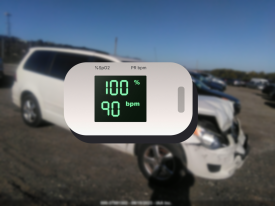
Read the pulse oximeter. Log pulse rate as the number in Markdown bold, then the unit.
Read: **90** bpm
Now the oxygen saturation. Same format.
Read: **100** %
